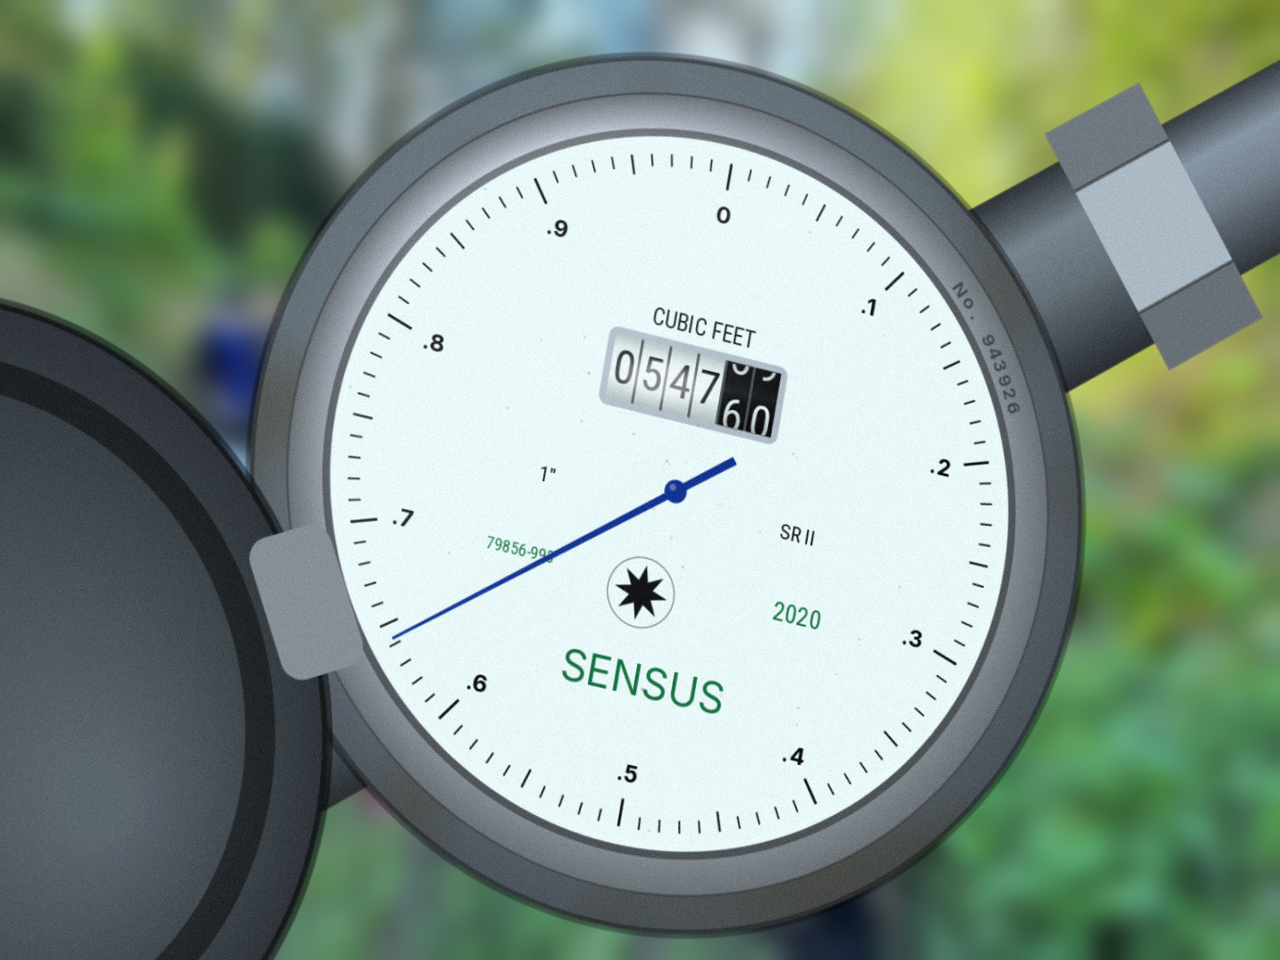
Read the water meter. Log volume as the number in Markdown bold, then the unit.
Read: **54759.64** ft³
